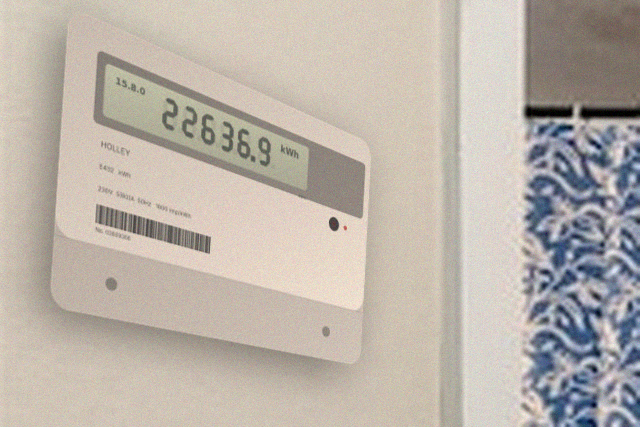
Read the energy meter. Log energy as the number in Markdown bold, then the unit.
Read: **22636.9** kWh
